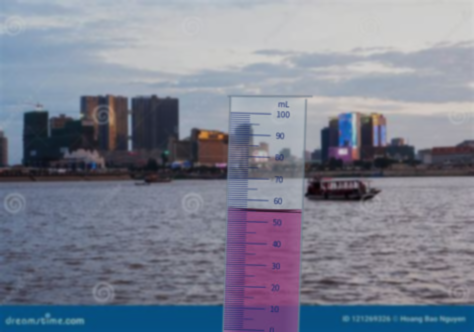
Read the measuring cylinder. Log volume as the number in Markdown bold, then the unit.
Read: **55** mL
